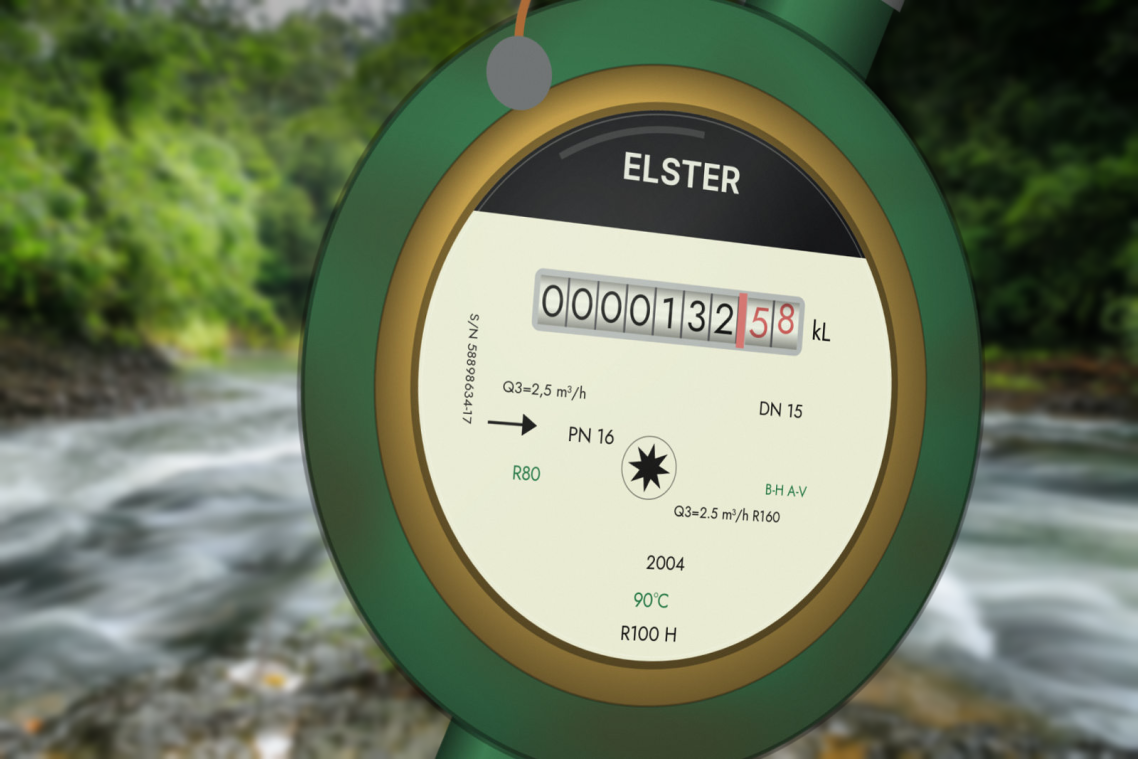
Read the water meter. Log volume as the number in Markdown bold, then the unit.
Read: **132.58** kL
